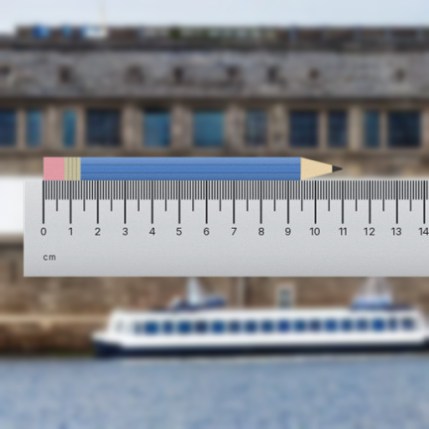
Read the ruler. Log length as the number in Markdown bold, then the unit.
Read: **11** cm
